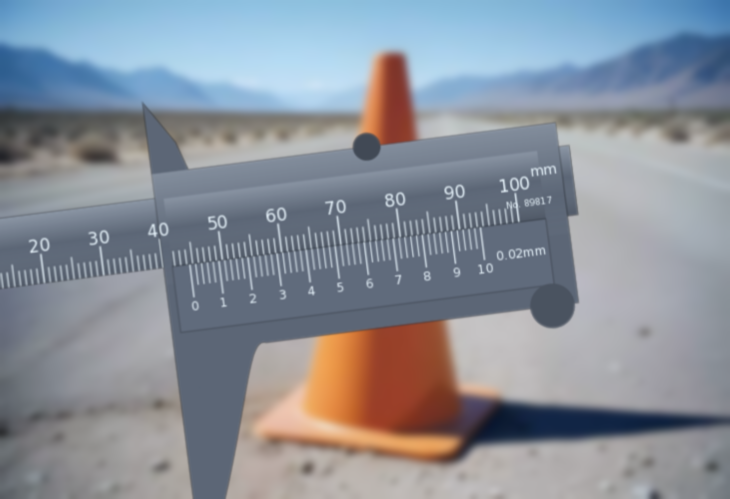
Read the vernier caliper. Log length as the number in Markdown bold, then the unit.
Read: **44.5** mm
